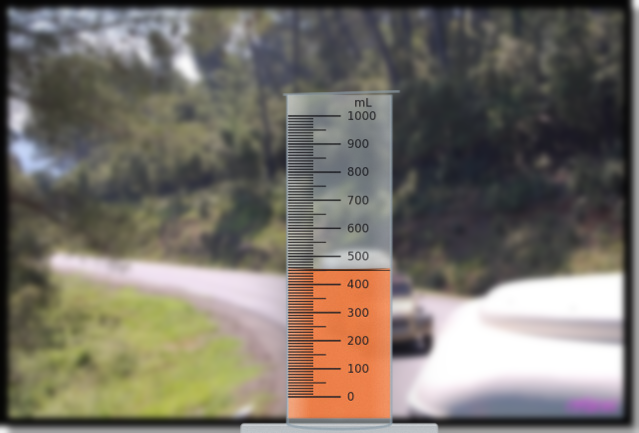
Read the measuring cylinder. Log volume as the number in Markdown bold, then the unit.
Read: **450** mL
